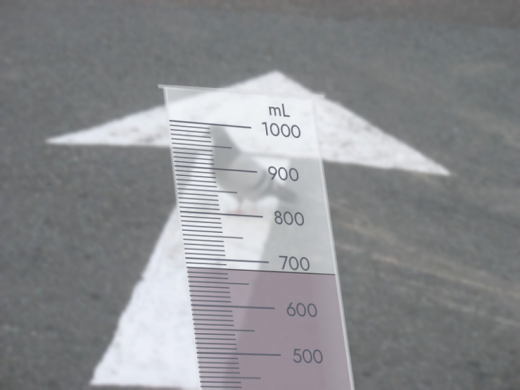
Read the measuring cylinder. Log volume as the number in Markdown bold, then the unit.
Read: **680** mL
